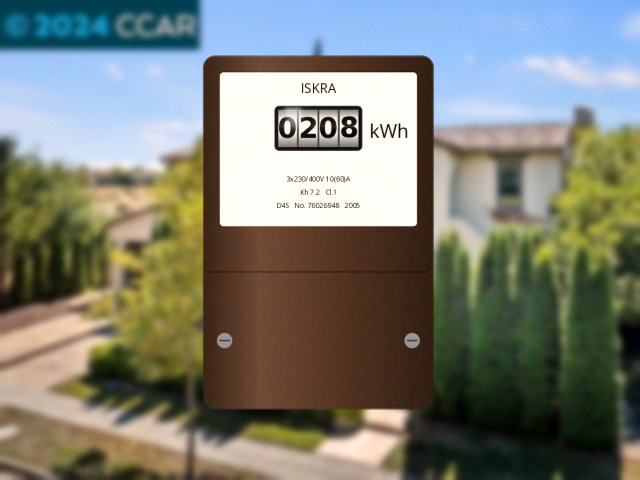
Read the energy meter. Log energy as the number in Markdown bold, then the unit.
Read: **208** kWh
